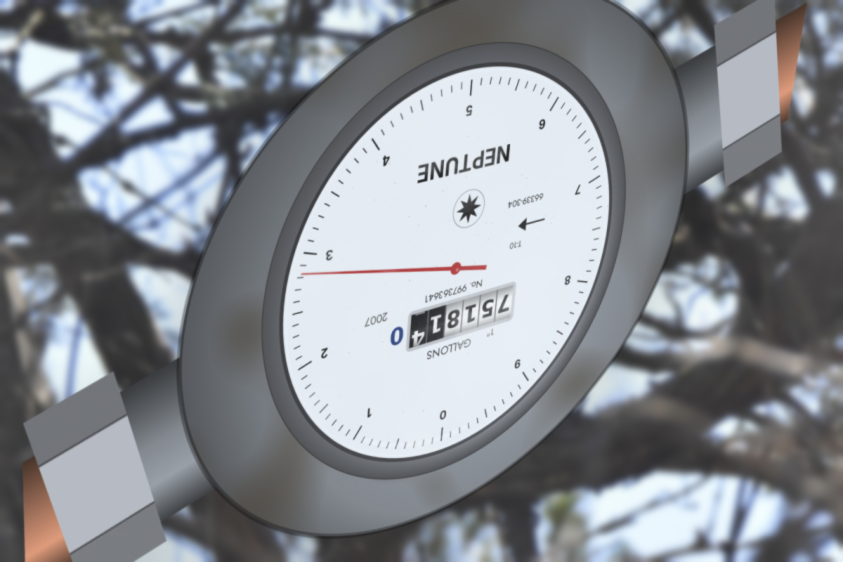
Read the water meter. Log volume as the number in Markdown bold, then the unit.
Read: **7518142.8** gal
